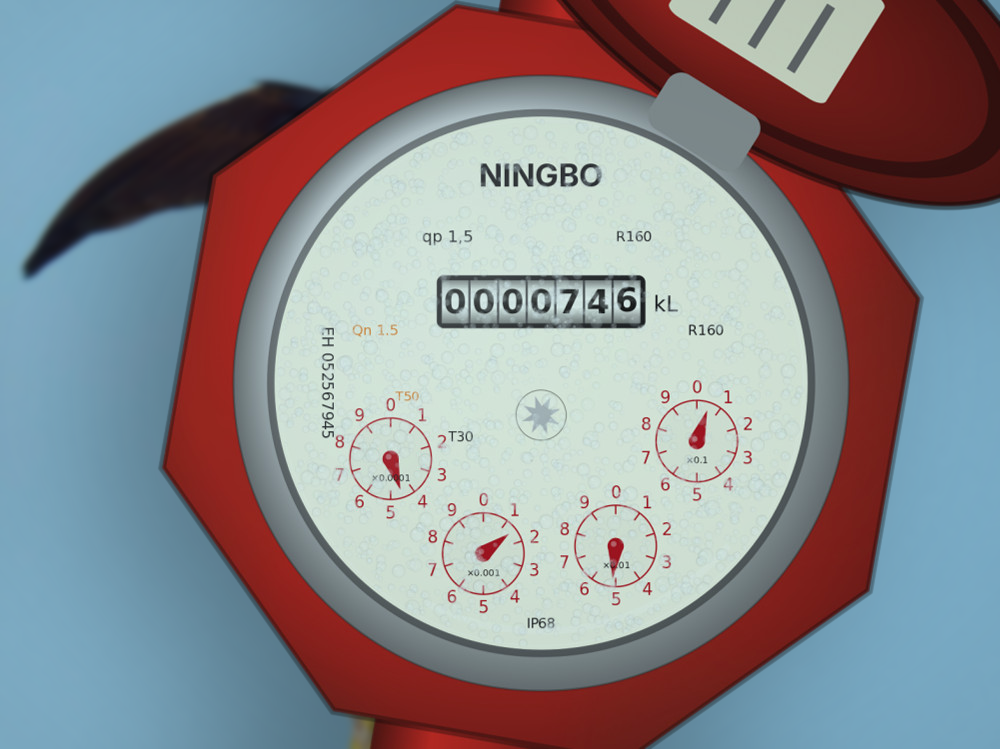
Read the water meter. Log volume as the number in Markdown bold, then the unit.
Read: **746.0514** kL
